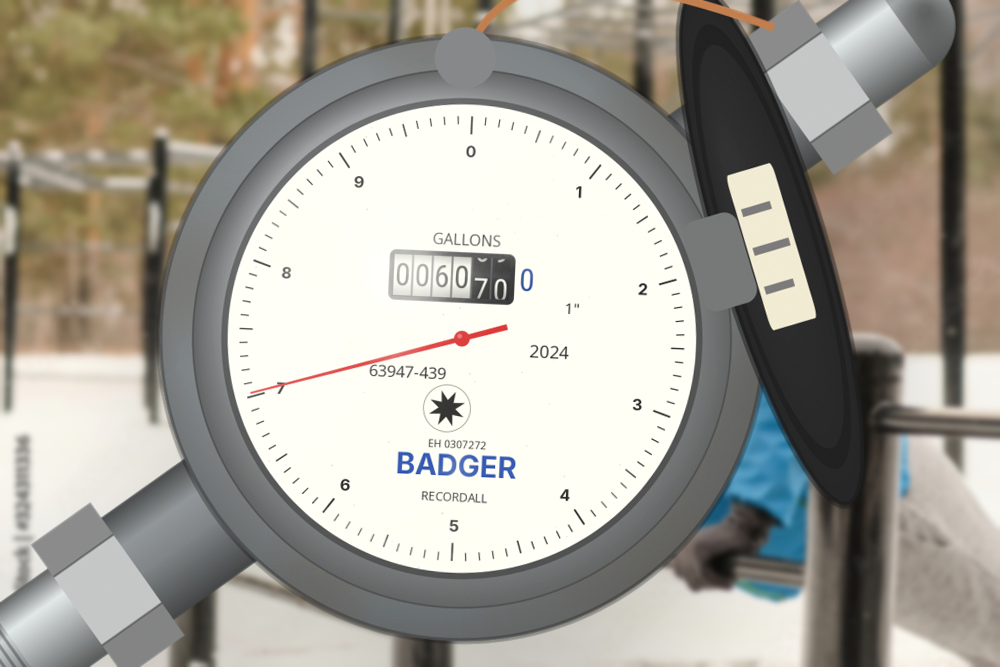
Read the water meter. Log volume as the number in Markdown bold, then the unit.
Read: **60697.0** gal
